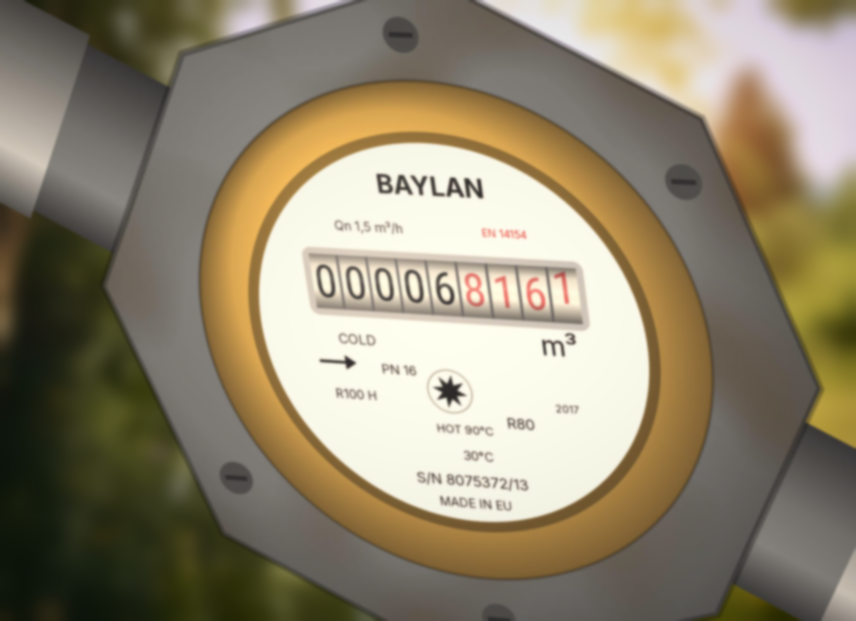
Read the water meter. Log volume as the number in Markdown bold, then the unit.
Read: **6.8161** m³
